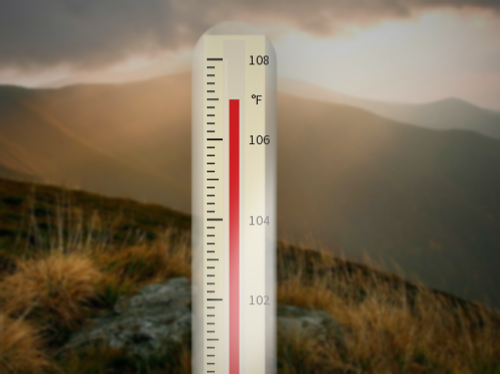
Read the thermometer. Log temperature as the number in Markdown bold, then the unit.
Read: **107** °F
